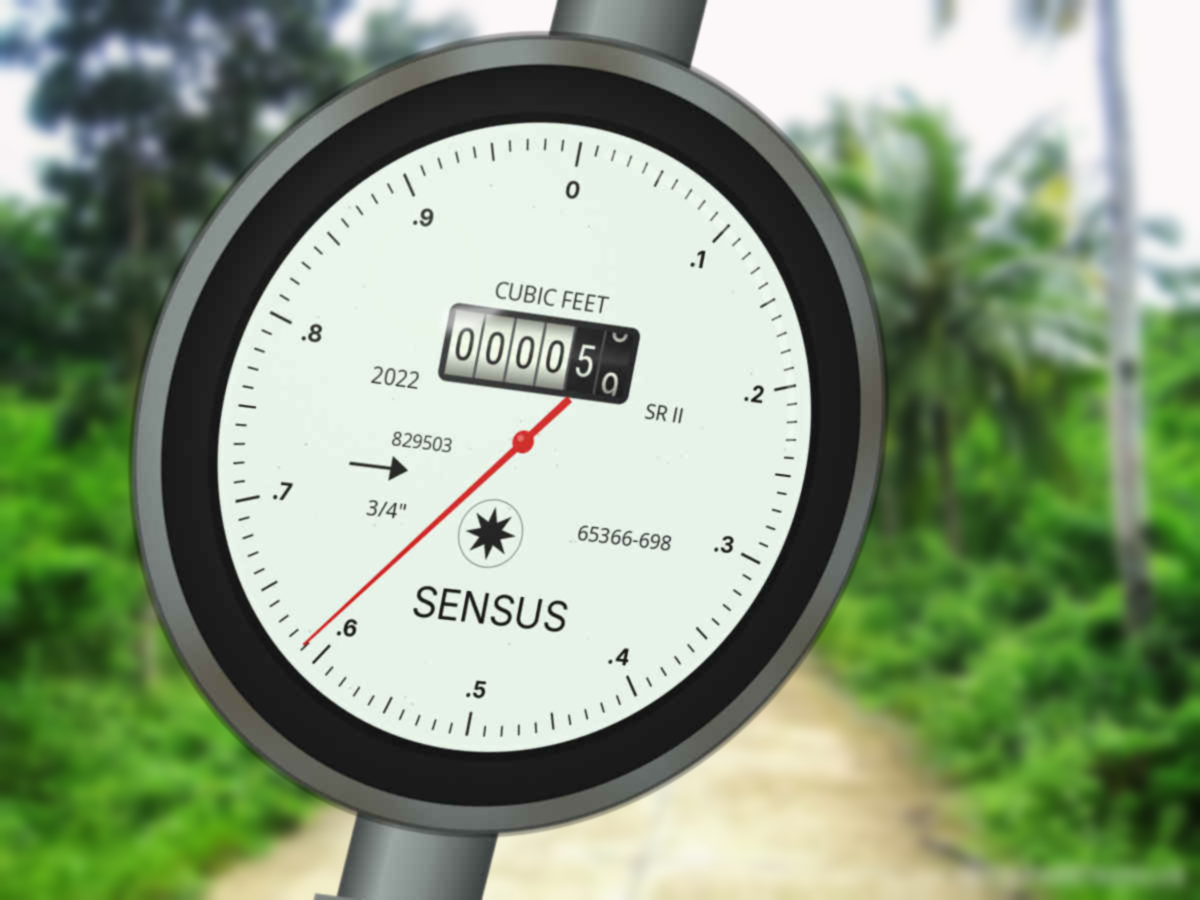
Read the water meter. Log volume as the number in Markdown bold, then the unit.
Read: **58.61** ft³
